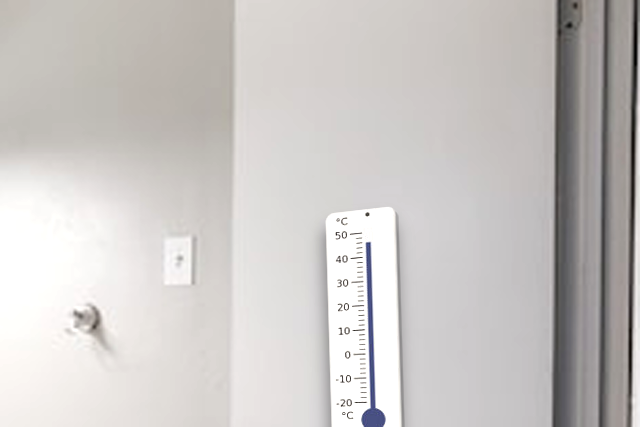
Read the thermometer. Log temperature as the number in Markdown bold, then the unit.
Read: **46** °C
